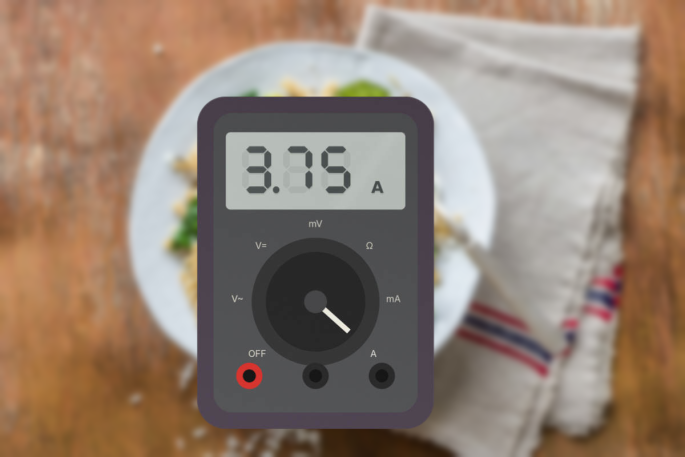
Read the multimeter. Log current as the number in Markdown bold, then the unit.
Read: **3.75** A
